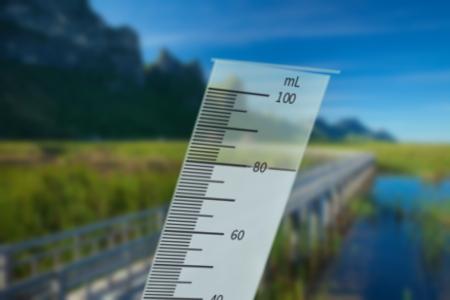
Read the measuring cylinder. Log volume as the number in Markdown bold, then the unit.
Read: **80** mL
